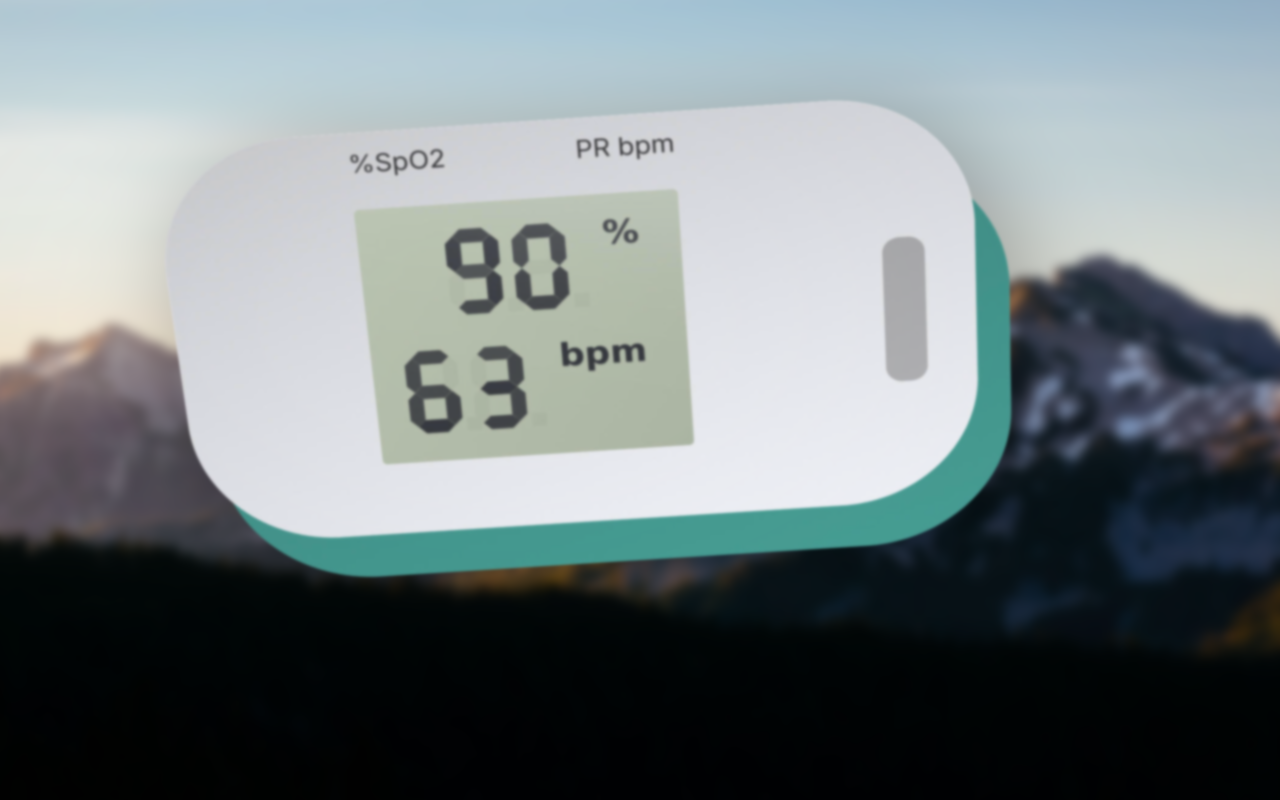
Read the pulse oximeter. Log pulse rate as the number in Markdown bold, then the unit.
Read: **63** bpm
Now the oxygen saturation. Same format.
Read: **90** %
